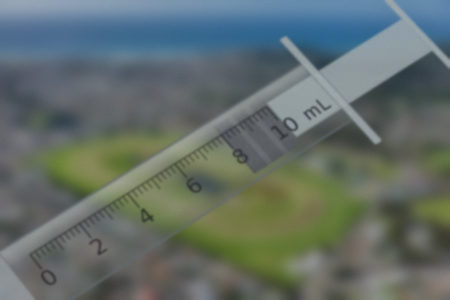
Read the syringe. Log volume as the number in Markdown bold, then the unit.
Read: **8** mL
